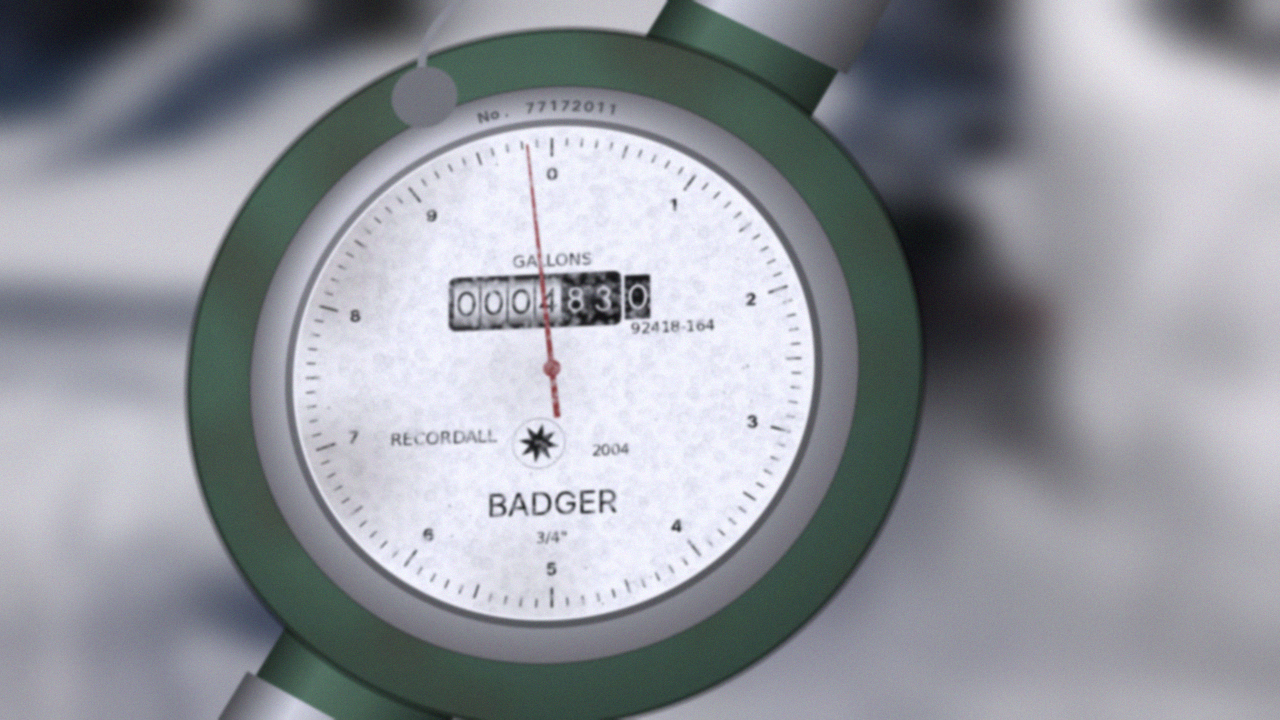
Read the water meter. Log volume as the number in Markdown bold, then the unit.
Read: **4829.8** gal
